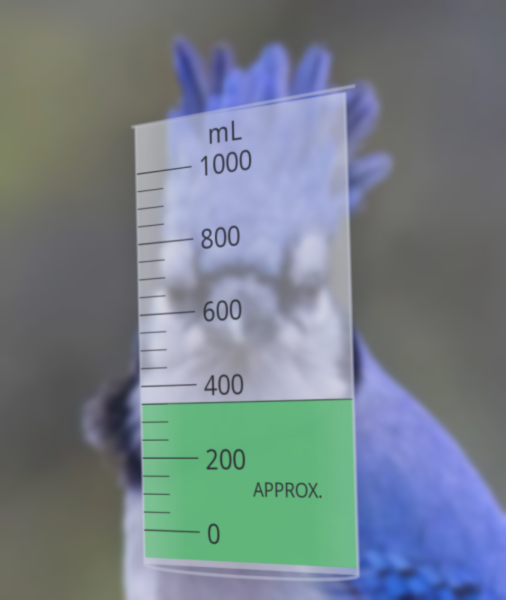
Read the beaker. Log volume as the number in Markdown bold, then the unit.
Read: **350** mL
